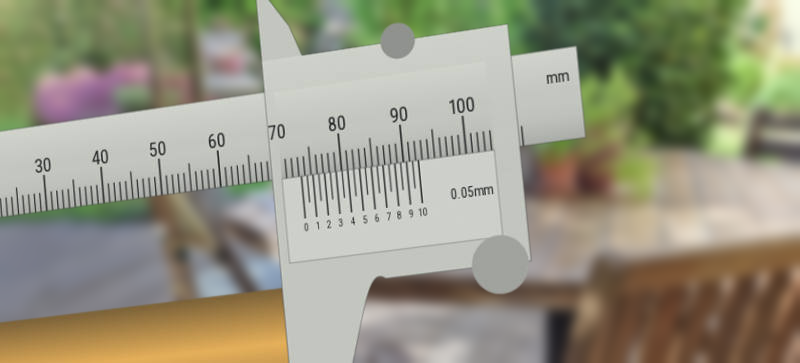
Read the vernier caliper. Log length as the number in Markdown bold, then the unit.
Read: **73.4** mm
